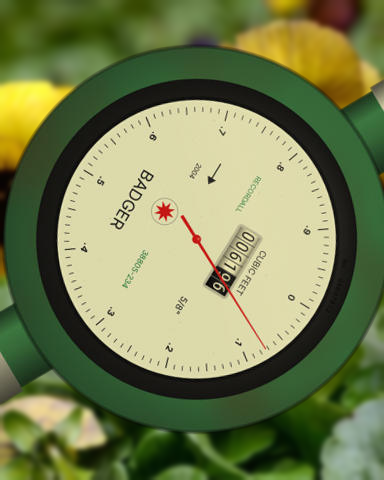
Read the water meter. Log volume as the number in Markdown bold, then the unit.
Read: **6196.07** ft³
